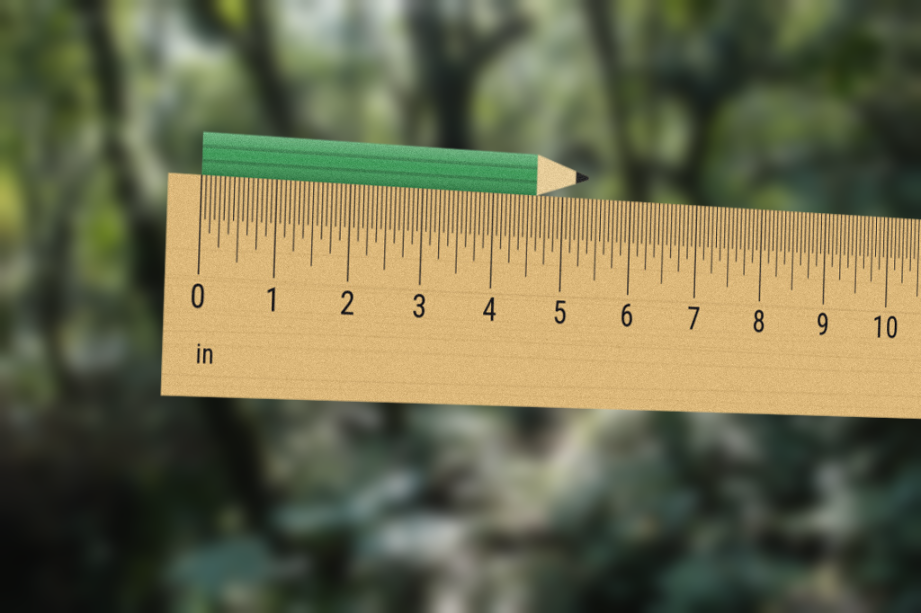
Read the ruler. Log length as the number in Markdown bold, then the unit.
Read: **5.375** in
